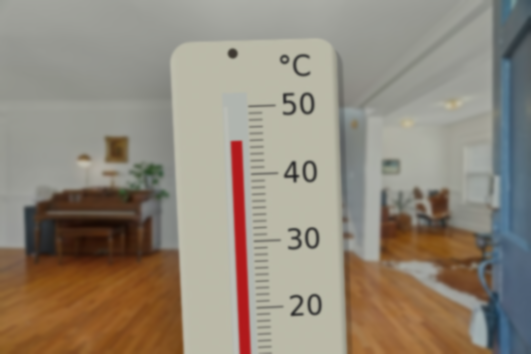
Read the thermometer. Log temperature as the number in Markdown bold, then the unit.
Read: **45** °C
